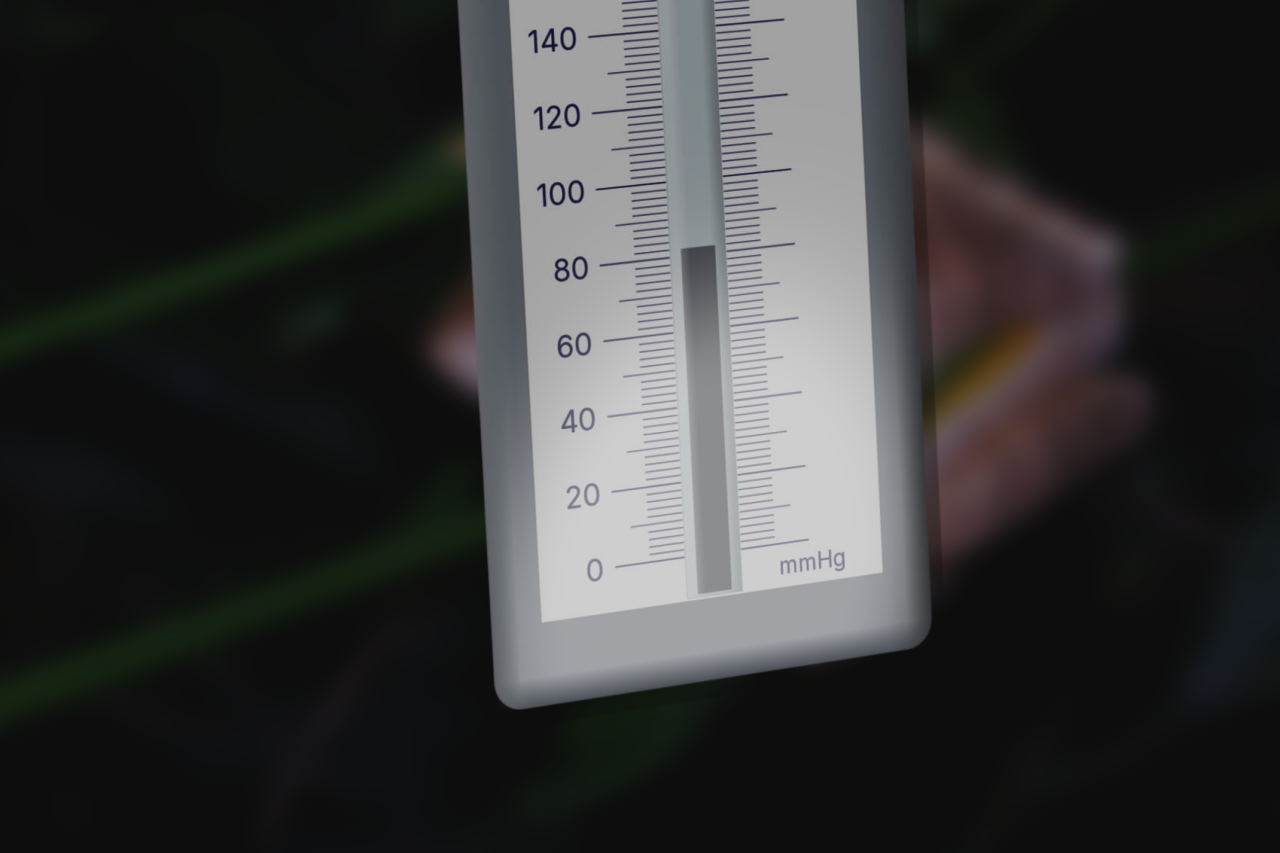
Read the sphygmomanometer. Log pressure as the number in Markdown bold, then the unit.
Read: **82** mmHg
